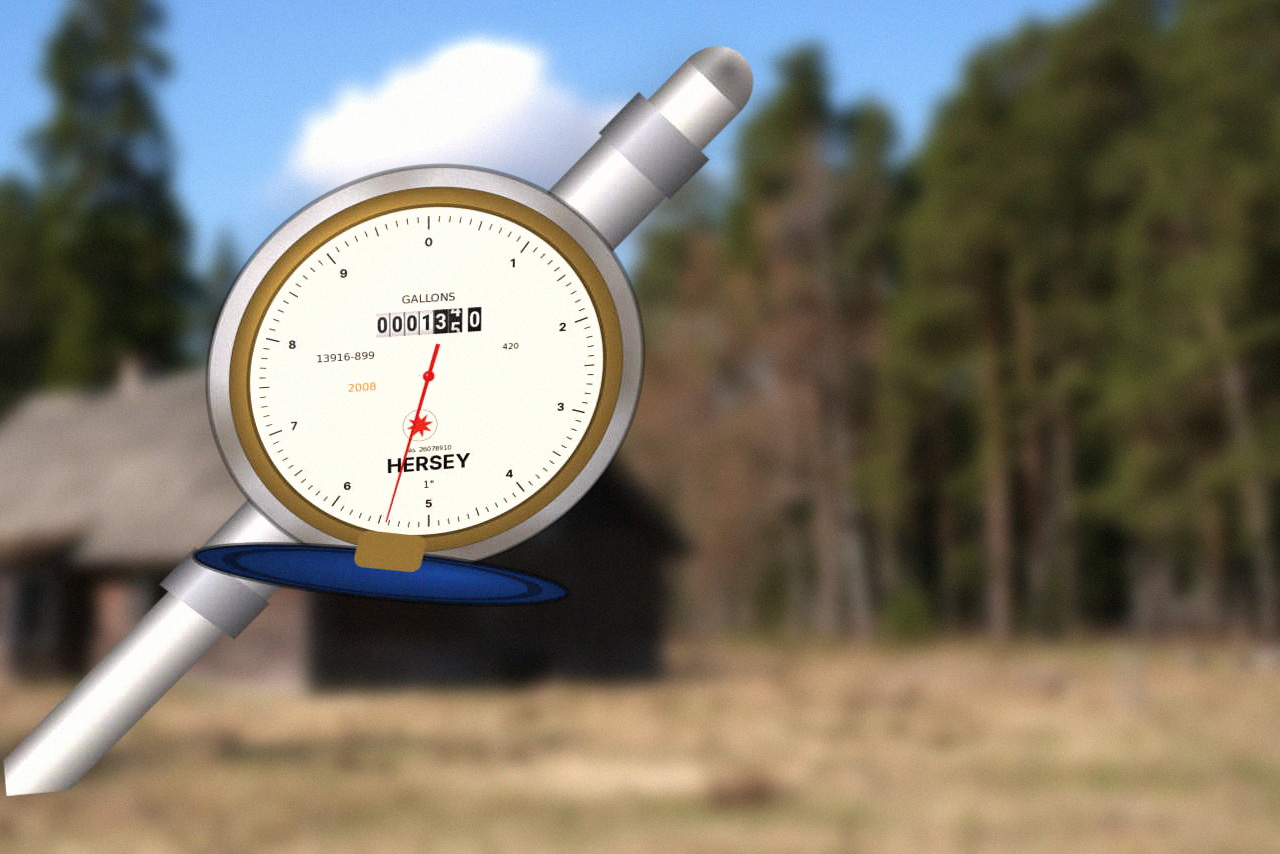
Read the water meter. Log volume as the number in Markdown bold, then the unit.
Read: **1345.4** gal
